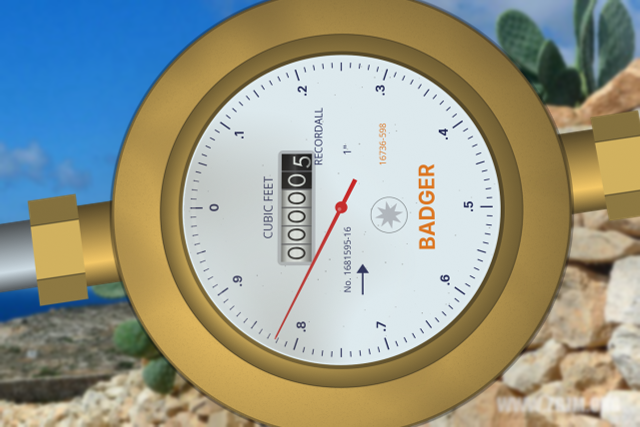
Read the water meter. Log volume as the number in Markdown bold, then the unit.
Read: **4.82** ft³
